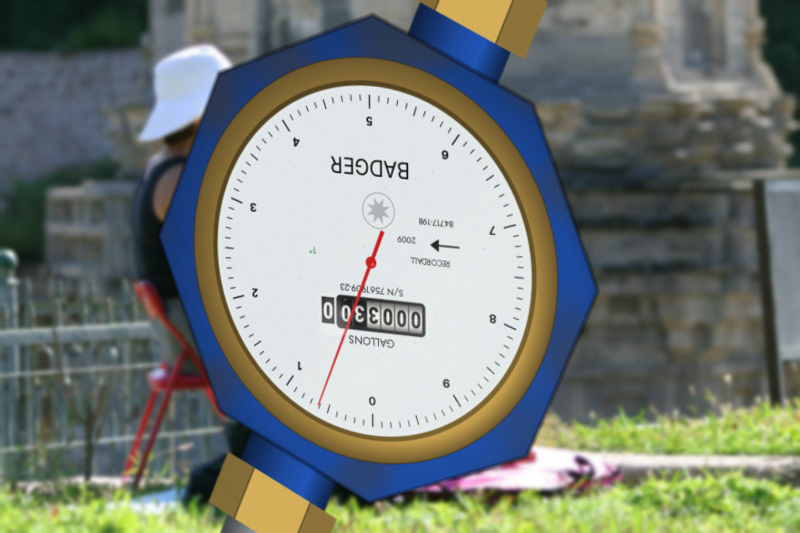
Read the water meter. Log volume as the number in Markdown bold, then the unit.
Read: **3300.6** gal
